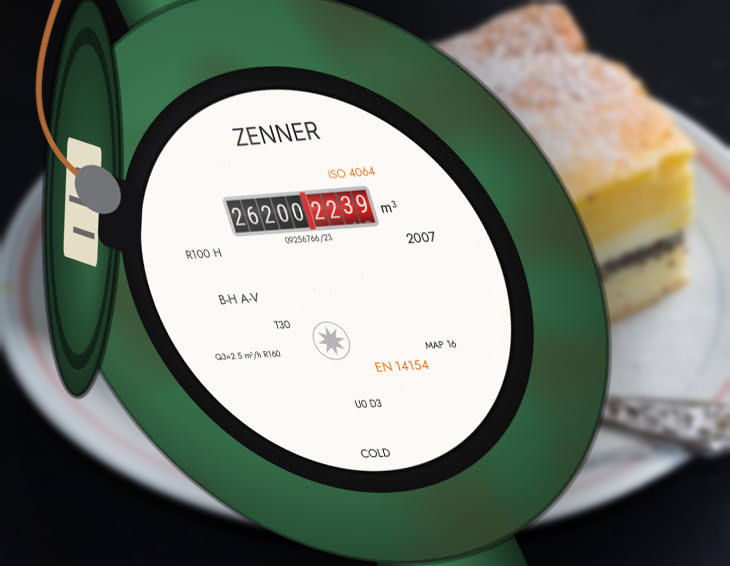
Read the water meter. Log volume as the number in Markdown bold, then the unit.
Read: **26200.2239** m³
